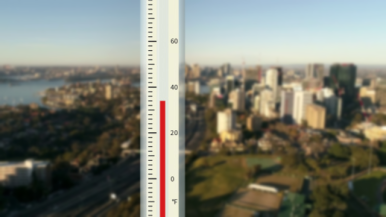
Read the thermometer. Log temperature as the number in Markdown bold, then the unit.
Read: **34** °F
